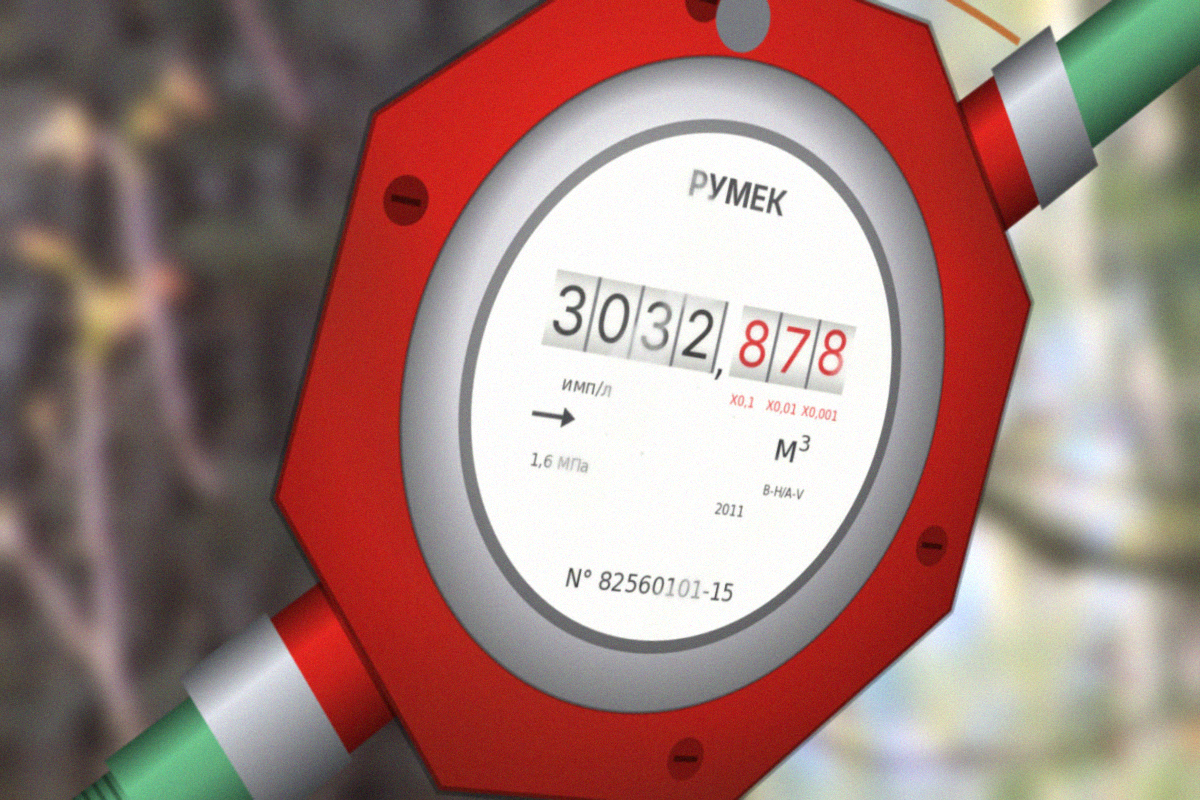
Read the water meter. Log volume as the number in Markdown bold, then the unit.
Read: **3032.878** m³
